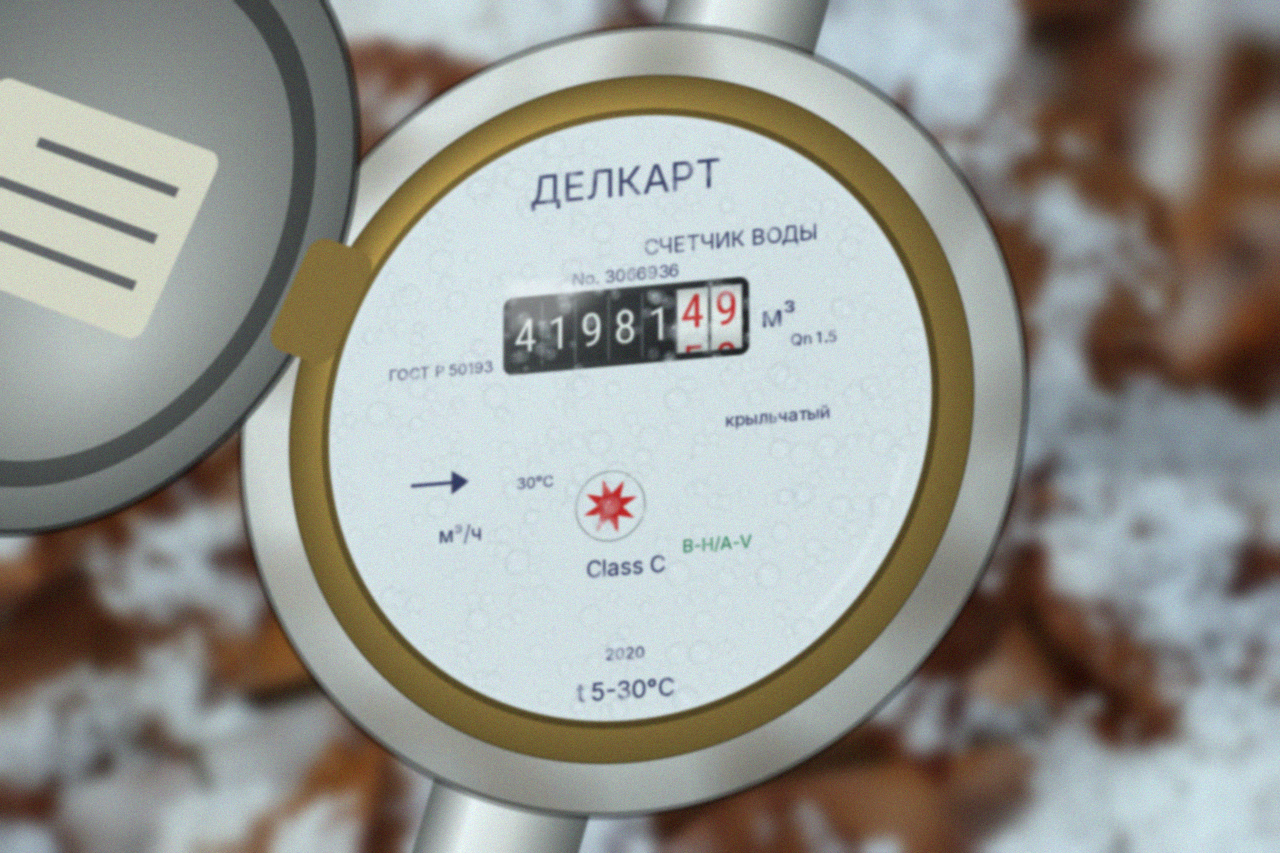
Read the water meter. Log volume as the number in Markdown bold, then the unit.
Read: **41981.49** m³
